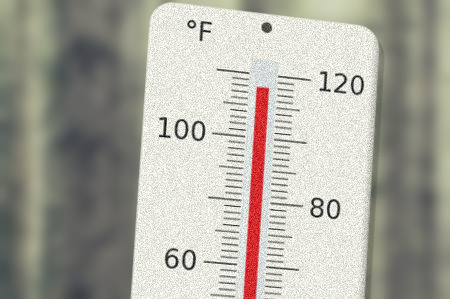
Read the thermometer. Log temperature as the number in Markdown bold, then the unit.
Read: **116** °F
